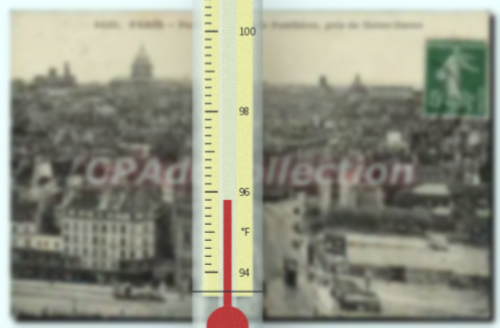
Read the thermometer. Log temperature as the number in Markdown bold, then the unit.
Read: **95.8** °F
